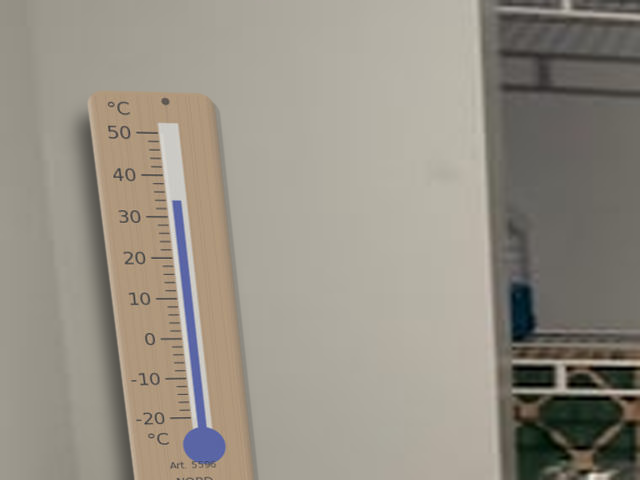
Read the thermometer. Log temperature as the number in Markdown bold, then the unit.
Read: **34** °C
